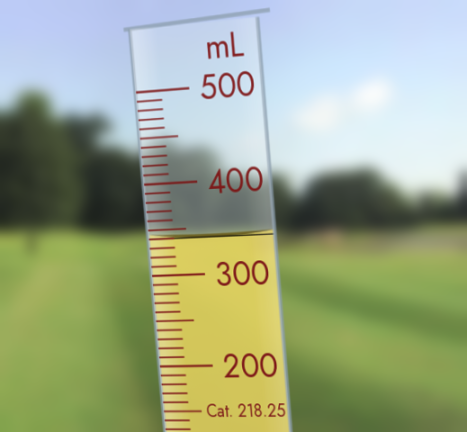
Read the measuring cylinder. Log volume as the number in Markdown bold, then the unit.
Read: **340** mL
